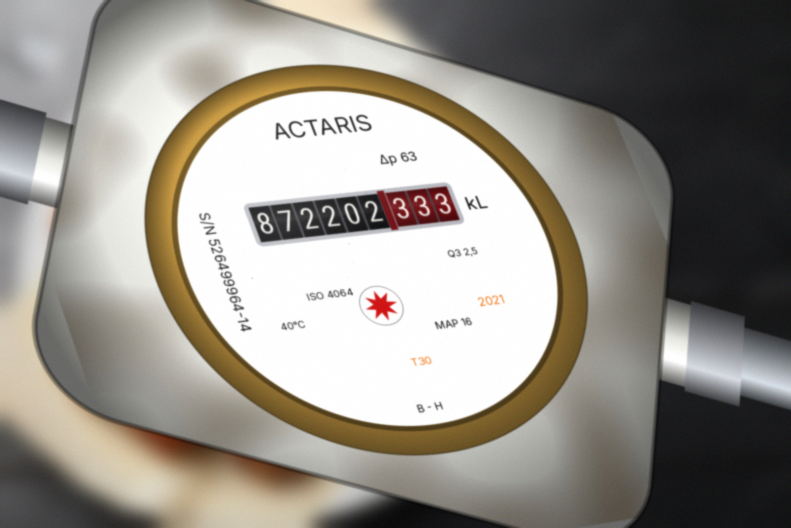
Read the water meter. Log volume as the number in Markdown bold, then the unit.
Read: **872202.333** kL
